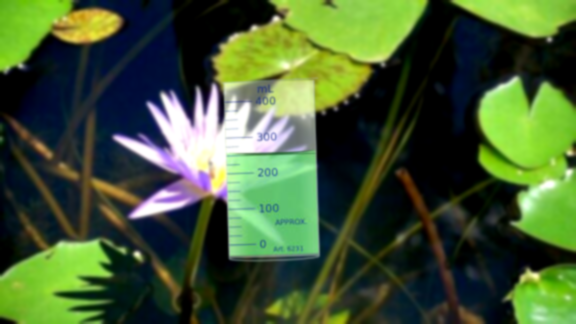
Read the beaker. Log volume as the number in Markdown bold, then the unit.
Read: **250** mL
